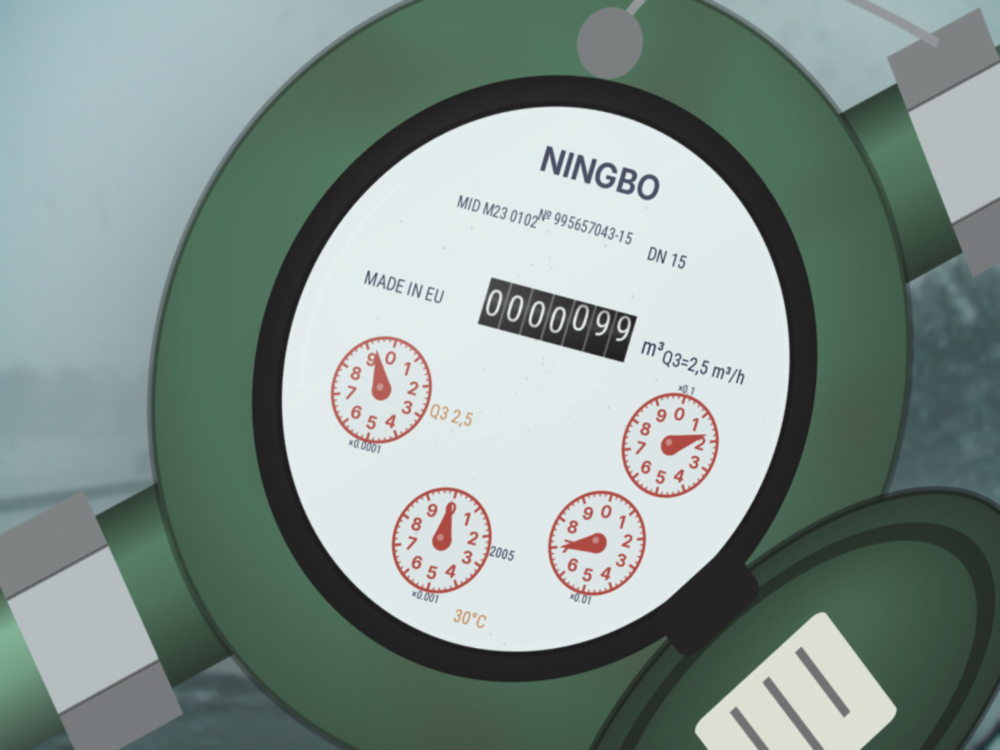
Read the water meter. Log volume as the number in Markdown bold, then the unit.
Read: **99.1699** m³
